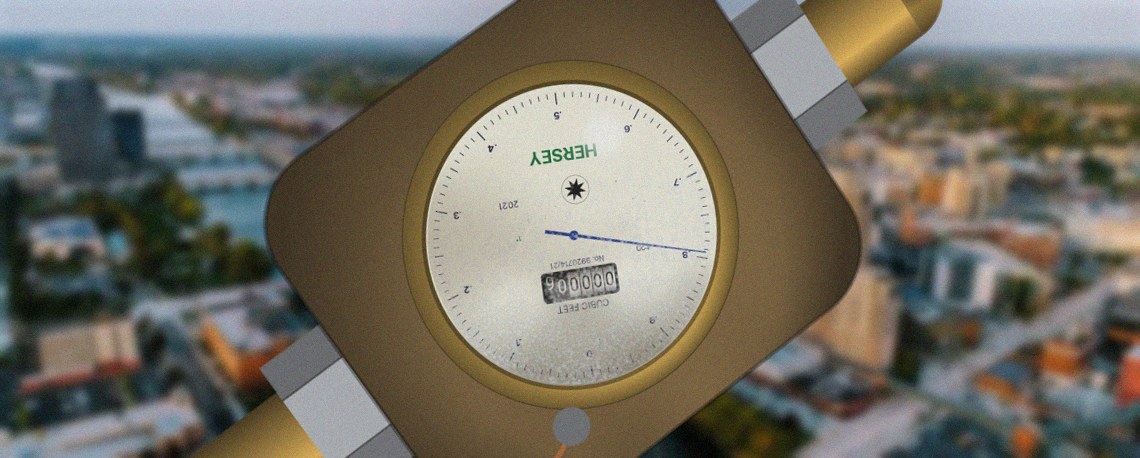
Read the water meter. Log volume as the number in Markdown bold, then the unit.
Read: **5.79** ft³
